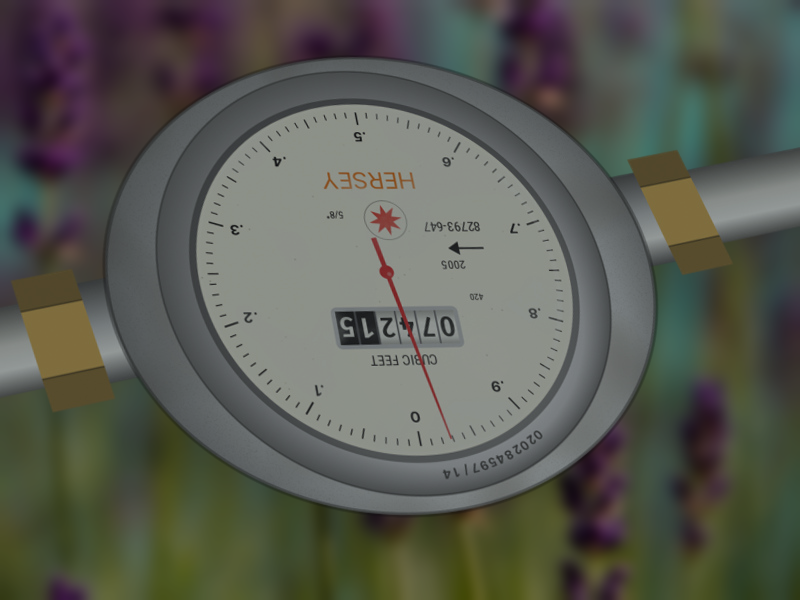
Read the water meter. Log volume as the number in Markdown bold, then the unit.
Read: **74214.97** ft³
